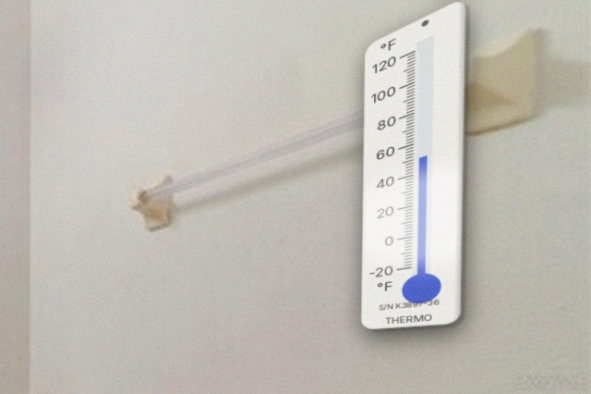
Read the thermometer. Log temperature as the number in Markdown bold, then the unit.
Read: **50** °F
